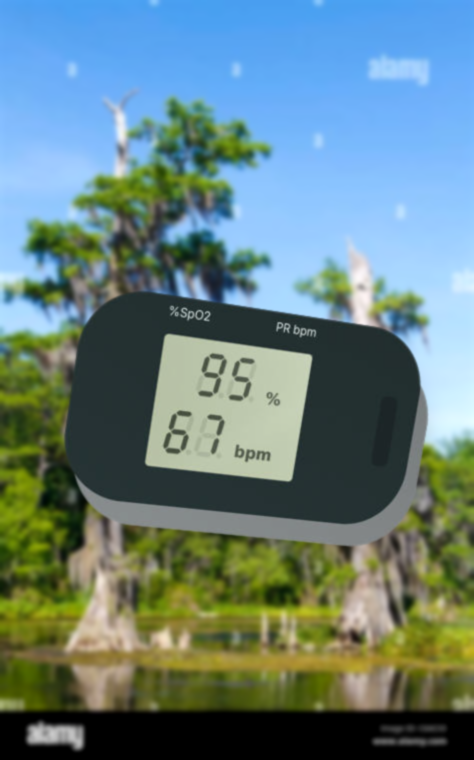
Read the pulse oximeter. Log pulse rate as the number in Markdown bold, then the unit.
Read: **67** bpm
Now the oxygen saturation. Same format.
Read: **95** %
